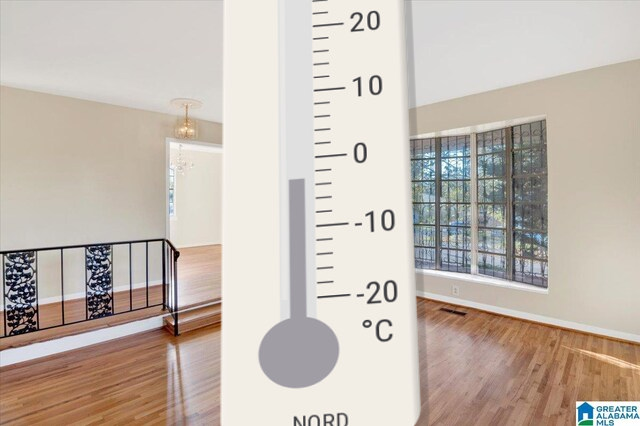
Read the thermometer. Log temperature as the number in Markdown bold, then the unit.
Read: **-3** °C
